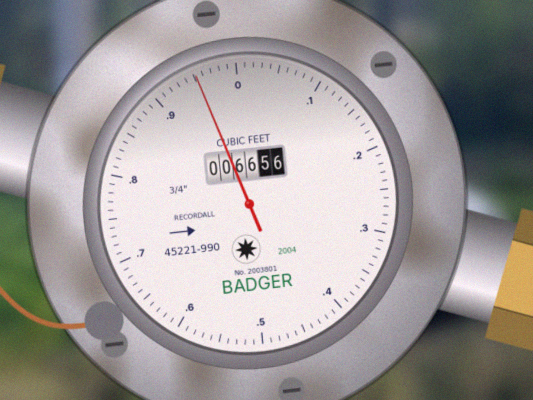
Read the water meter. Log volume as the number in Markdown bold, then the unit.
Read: **6655.95** ft³
